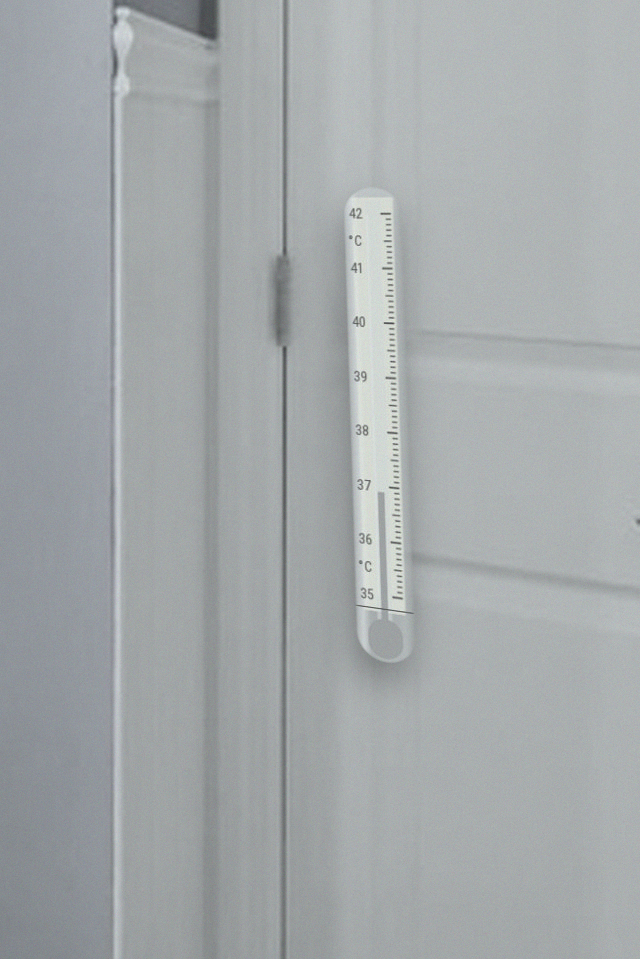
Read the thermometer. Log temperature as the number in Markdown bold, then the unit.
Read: **36.9** °C
